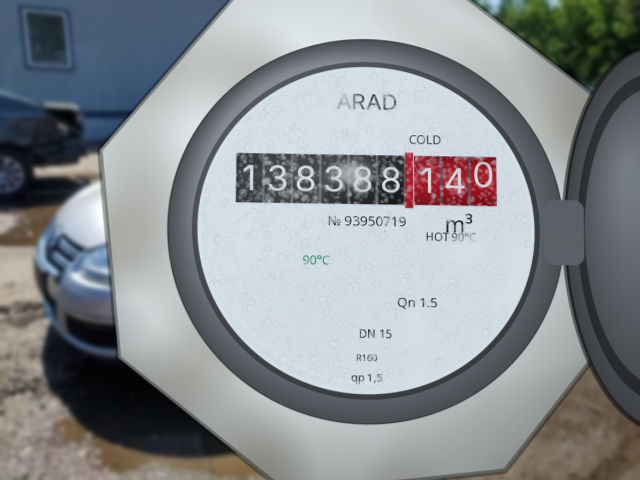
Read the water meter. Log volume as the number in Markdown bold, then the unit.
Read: **138388.140** m³
